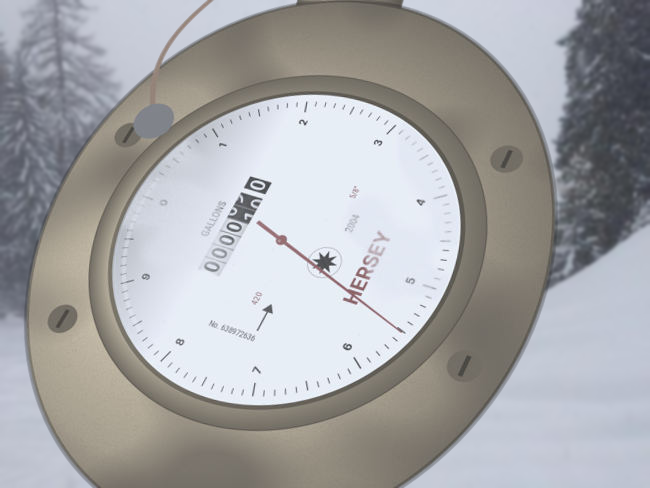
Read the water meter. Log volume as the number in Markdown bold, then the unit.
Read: **95.5** gal
